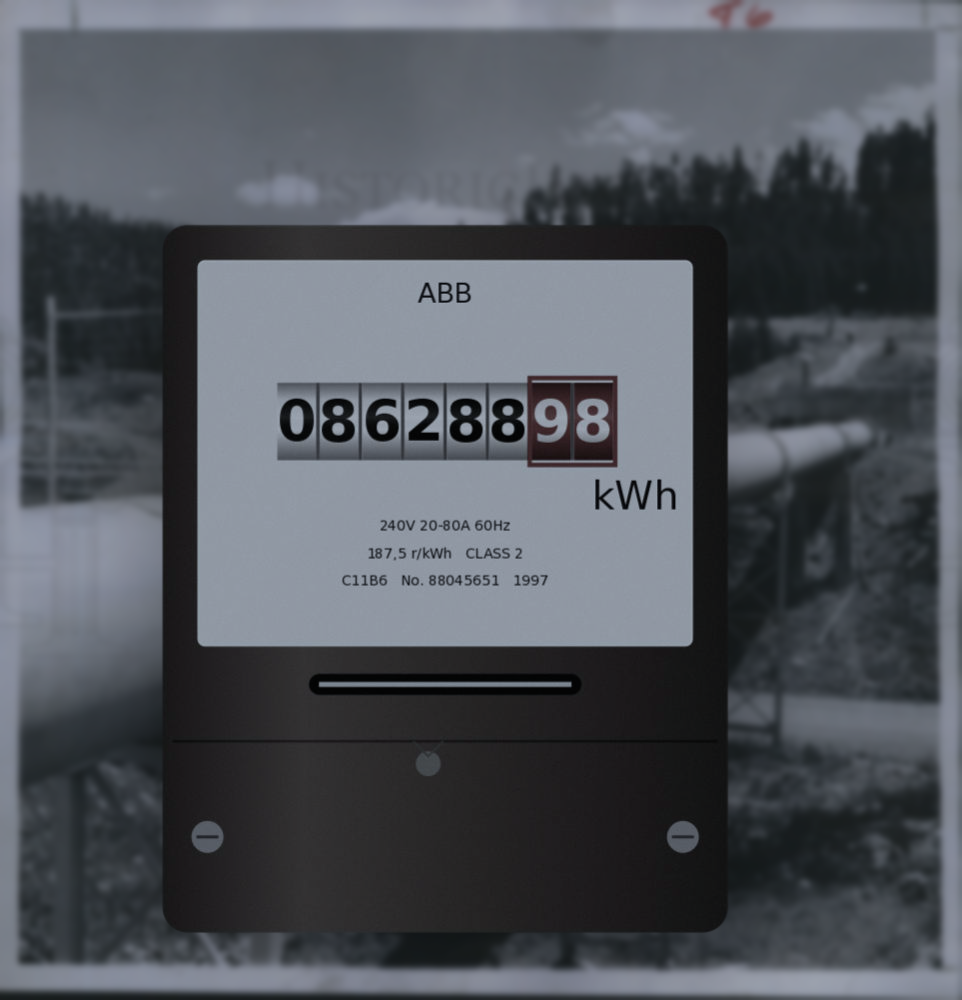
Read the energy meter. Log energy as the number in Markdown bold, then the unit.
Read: **86288.98** kWh
